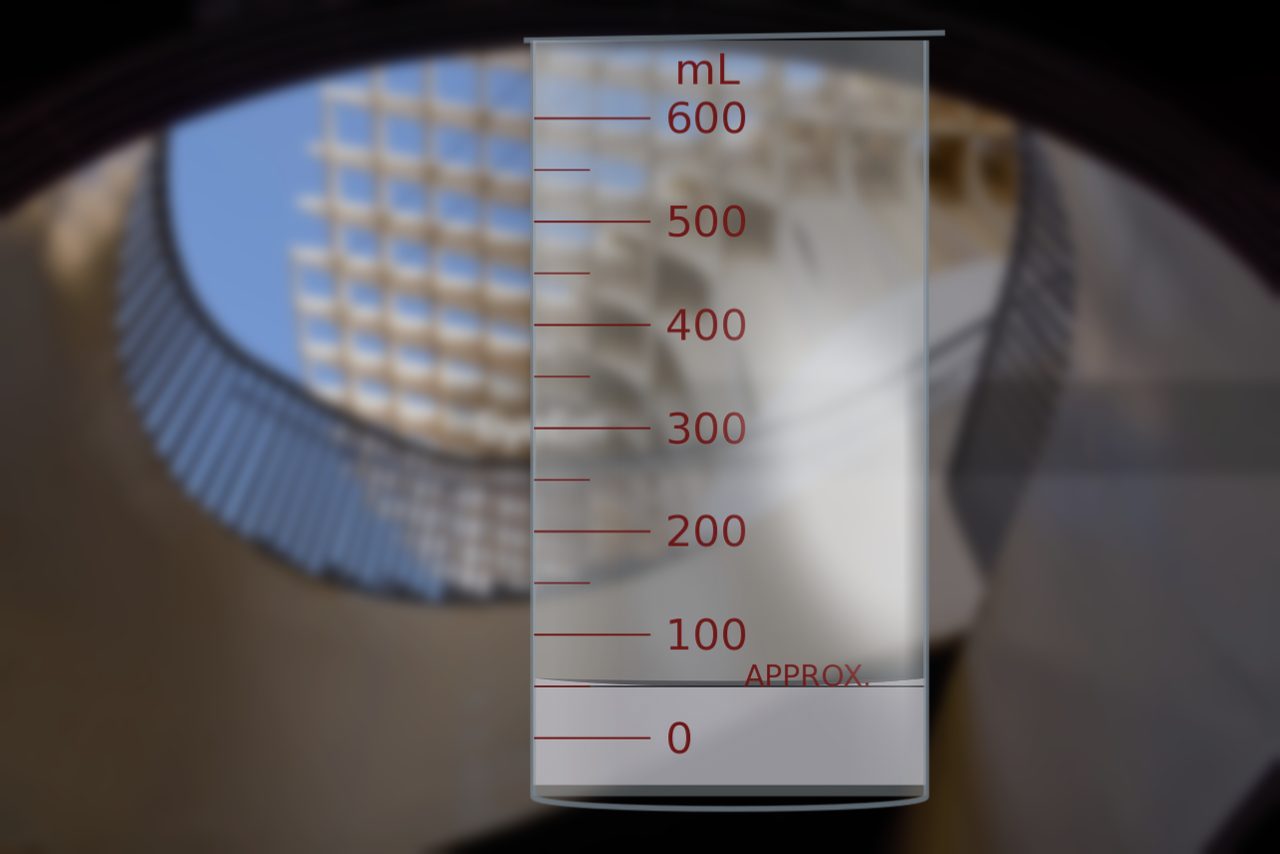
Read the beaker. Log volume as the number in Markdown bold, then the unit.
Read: **50** mL
